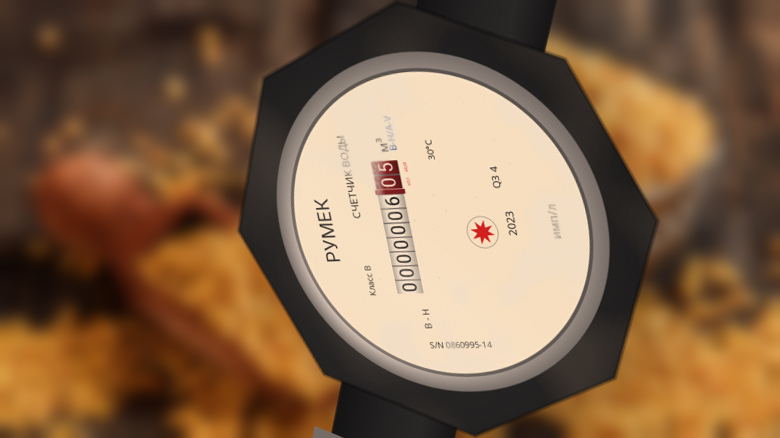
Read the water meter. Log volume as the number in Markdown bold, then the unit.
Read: **6.05** m³
